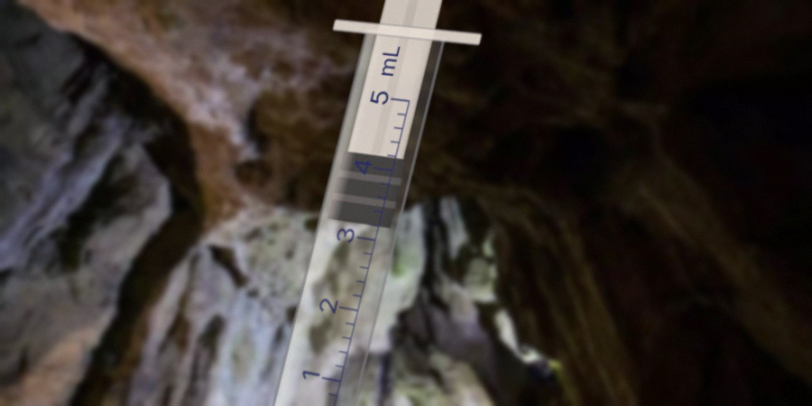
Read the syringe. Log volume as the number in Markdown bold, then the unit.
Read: **3.2** mL
